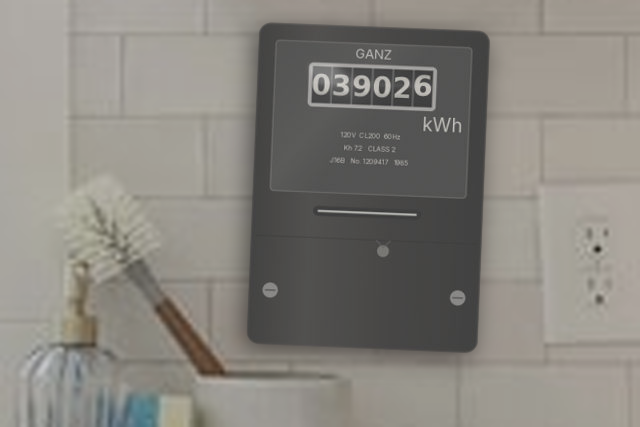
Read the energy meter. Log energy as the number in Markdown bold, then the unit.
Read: **39026** kWh
